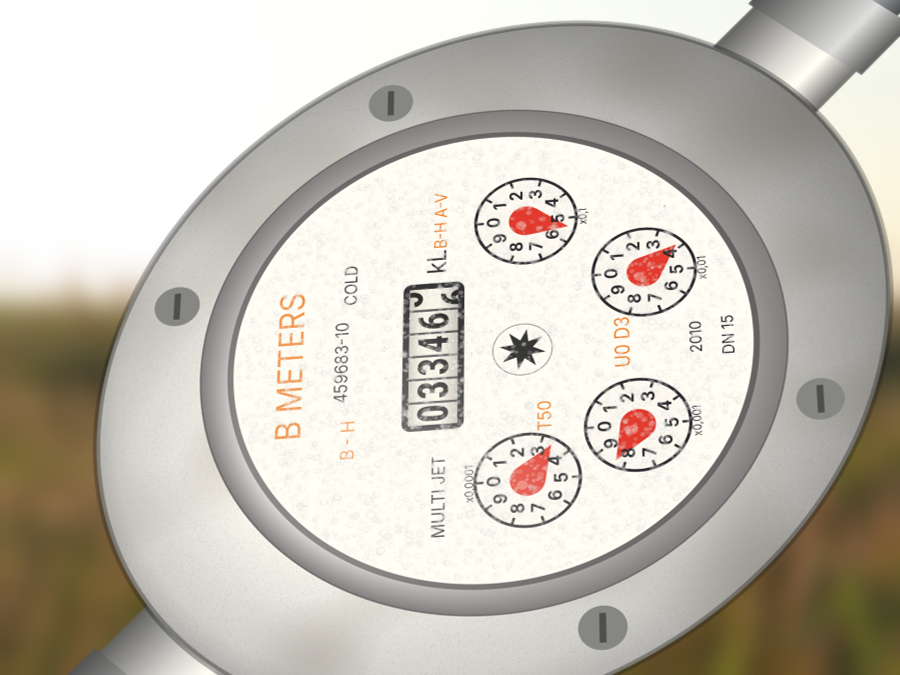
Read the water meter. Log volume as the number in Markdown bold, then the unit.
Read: **33465.5383** kL
